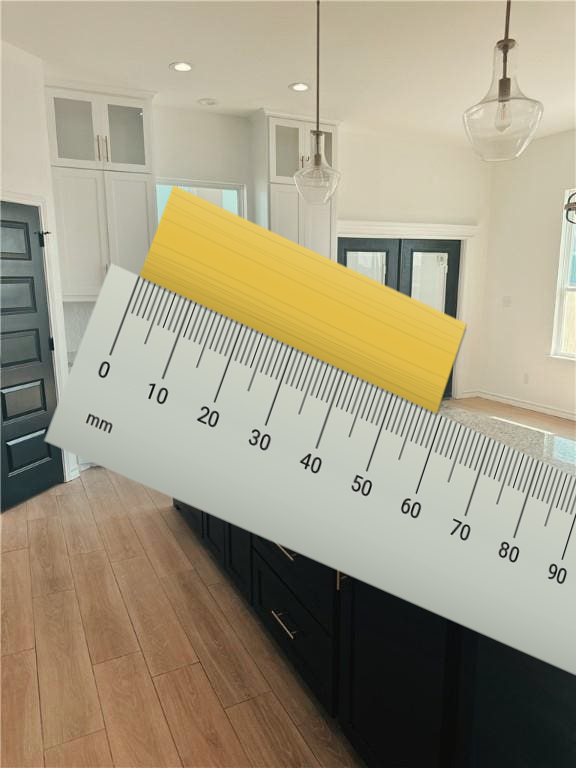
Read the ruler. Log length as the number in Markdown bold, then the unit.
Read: **59** mm
